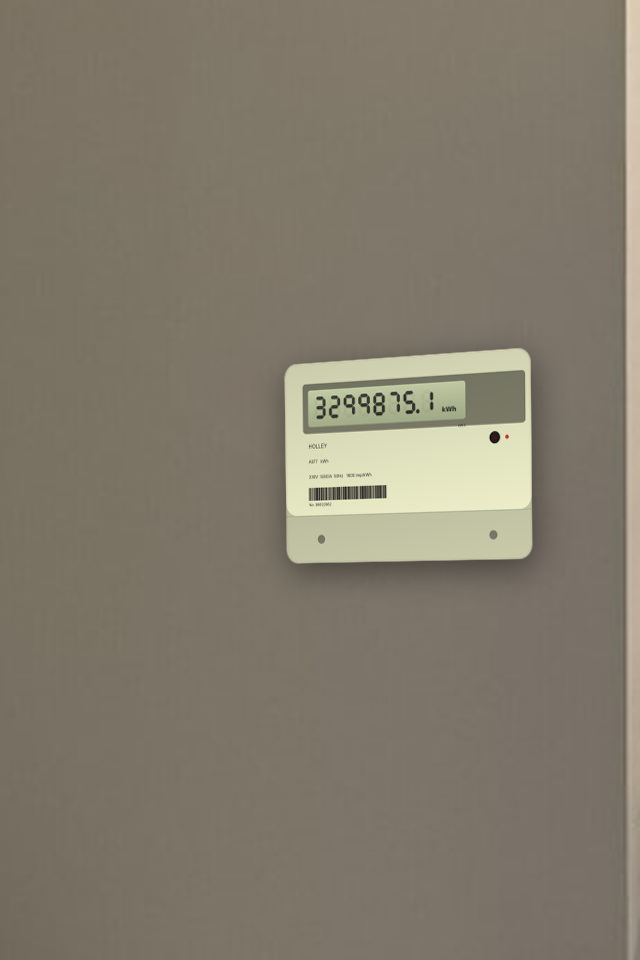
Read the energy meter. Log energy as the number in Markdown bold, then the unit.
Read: **3299875.1** kWh
